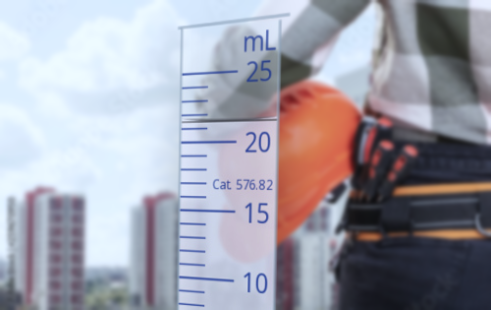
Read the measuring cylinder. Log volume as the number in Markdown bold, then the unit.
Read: **21.5** mL
